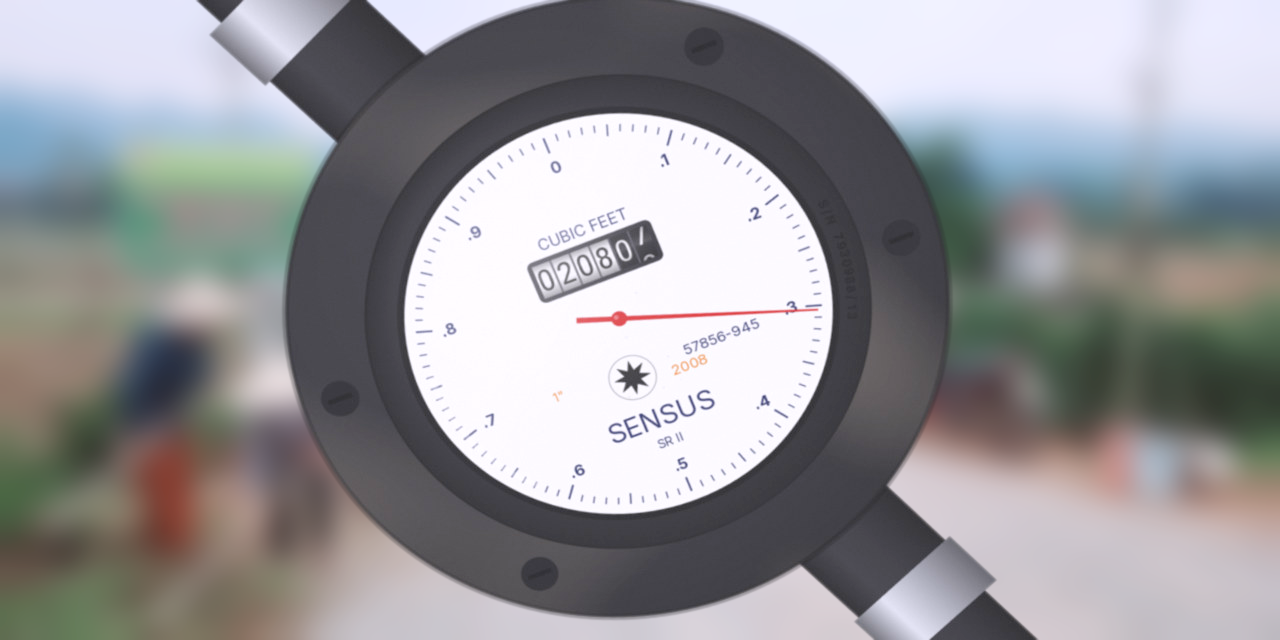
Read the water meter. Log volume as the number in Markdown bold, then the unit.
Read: **20807.30** ft³
